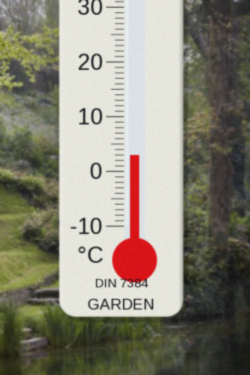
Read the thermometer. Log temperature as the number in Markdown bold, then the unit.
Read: **3** °C
